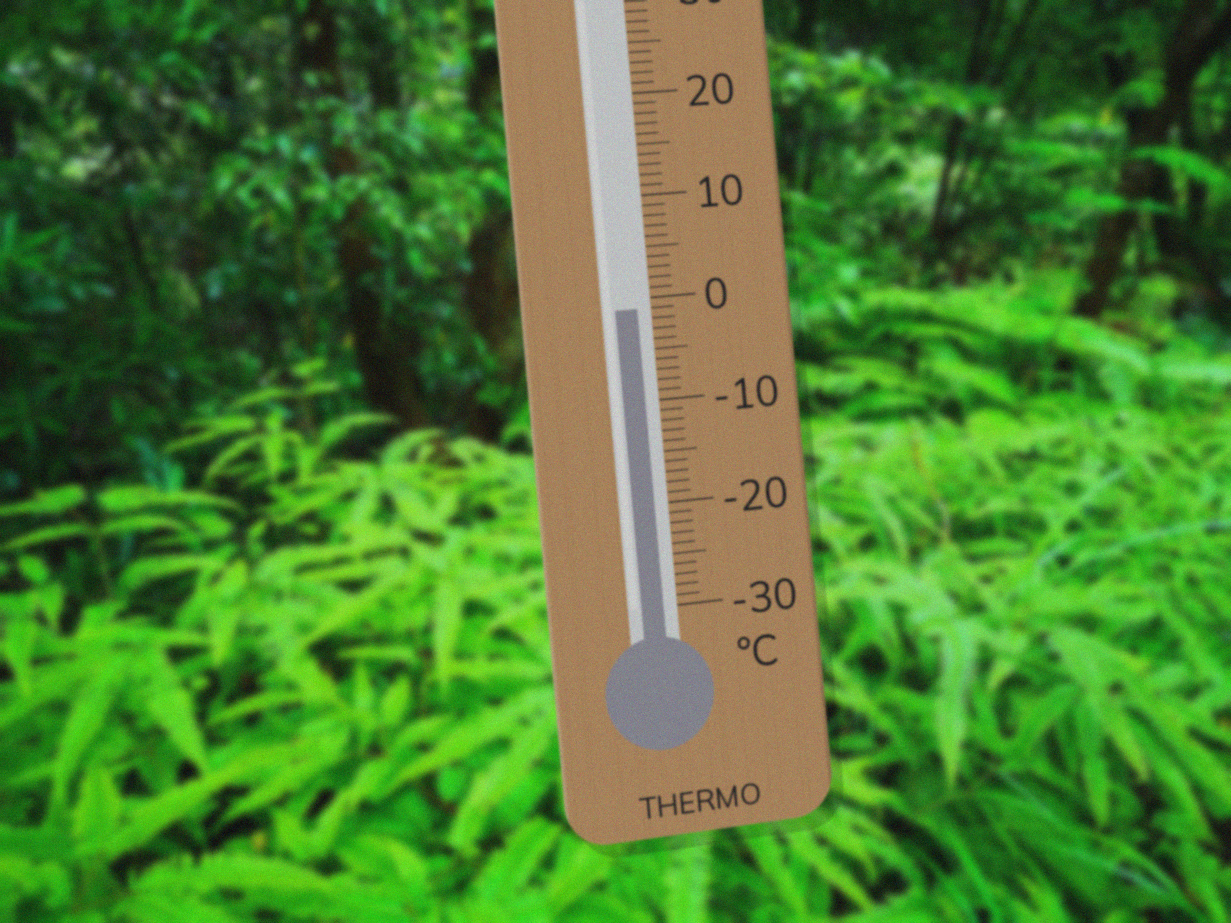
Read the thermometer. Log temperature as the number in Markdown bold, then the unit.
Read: **-1** °C
